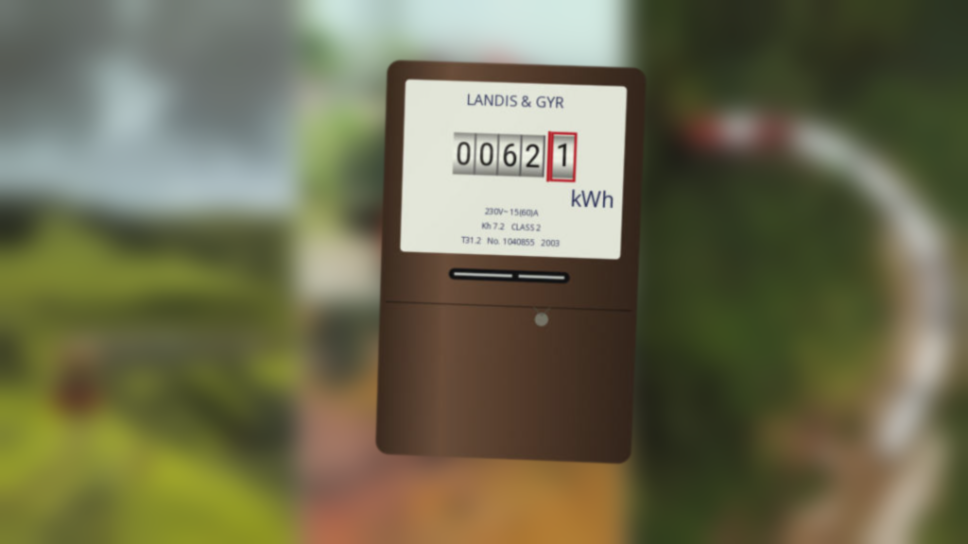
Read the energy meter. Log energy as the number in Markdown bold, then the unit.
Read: **62.1** kWh
